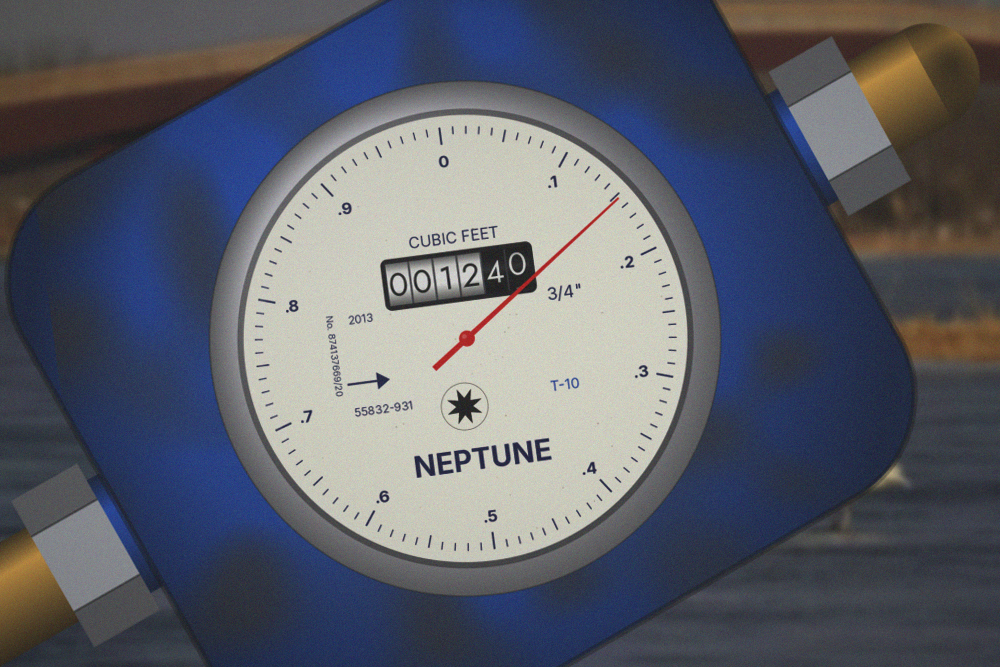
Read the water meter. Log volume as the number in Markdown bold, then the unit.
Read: **1240.15** ft³
